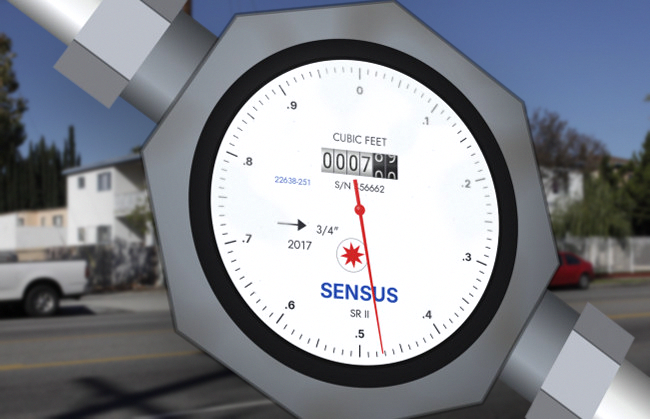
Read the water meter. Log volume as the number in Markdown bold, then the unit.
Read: **789.47** ft³
